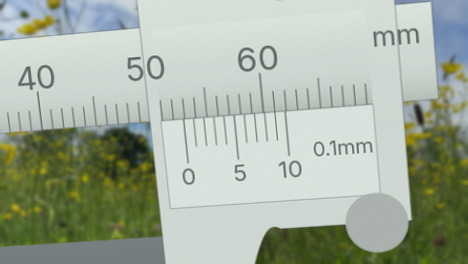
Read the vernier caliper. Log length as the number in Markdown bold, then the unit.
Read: **52.9** mm
